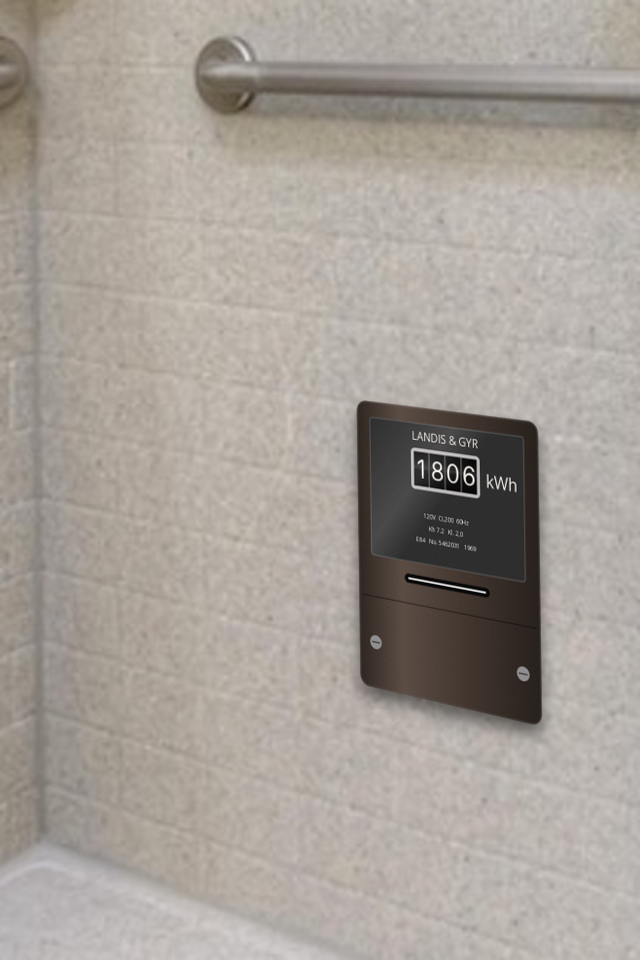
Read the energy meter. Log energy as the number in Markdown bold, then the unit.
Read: **1806** kWh
